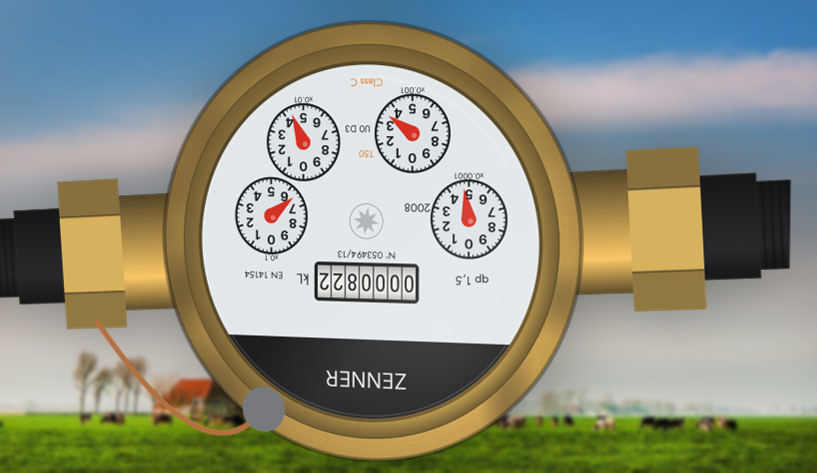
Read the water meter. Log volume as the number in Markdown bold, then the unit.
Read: **822.6434** kL
